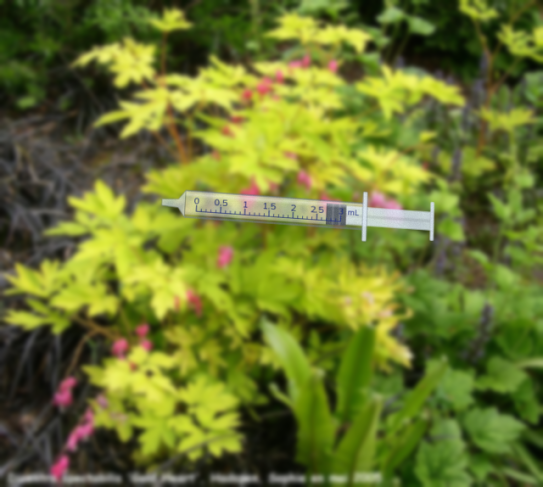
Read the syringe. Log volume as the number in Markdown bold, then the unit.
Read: **2.7** mL
